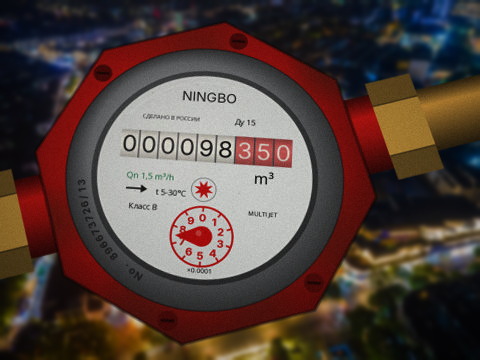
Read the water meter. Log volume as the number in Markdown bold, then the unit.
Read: **98.3507** m³
